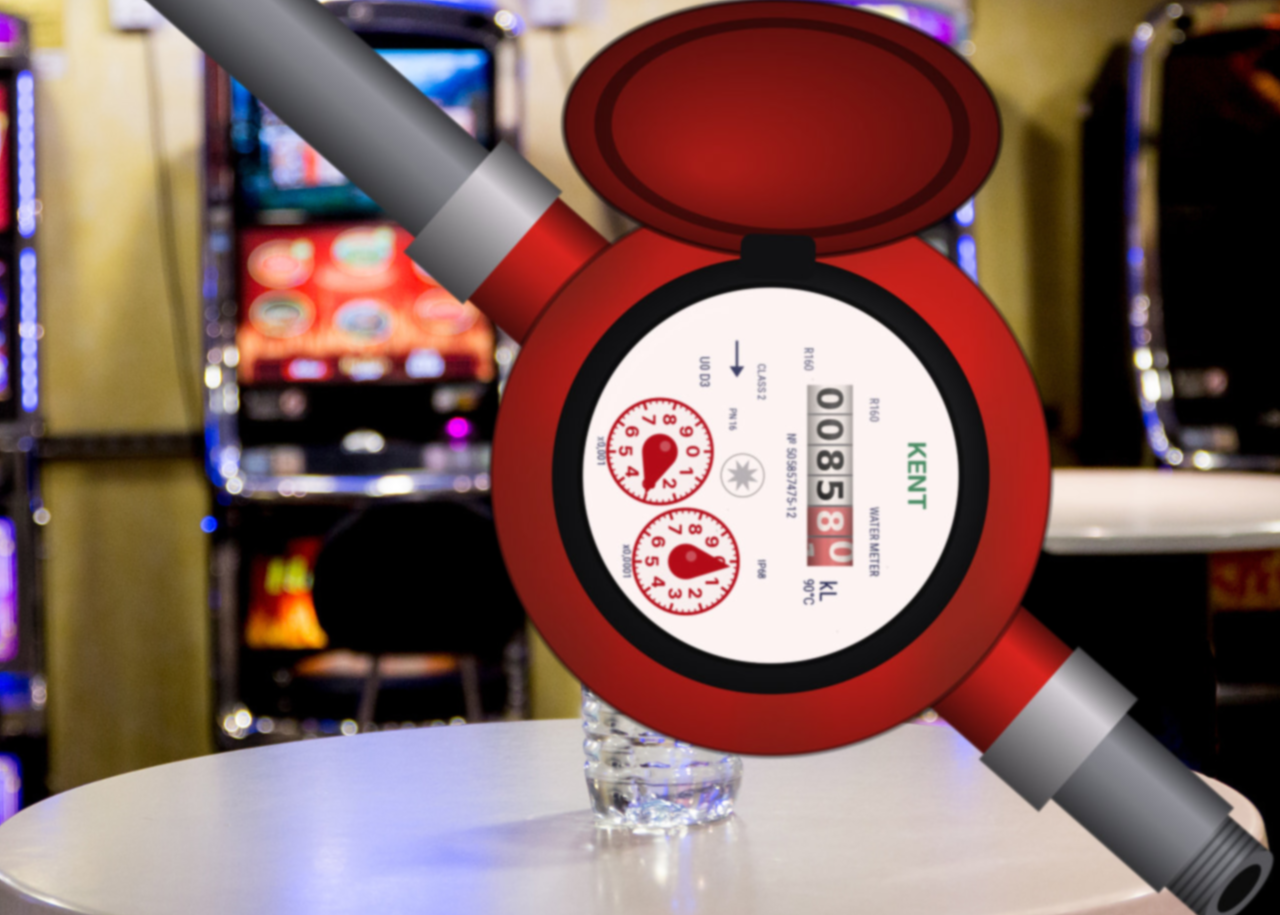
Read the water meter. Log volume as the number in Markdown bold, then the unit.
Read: **85.8030** kL
